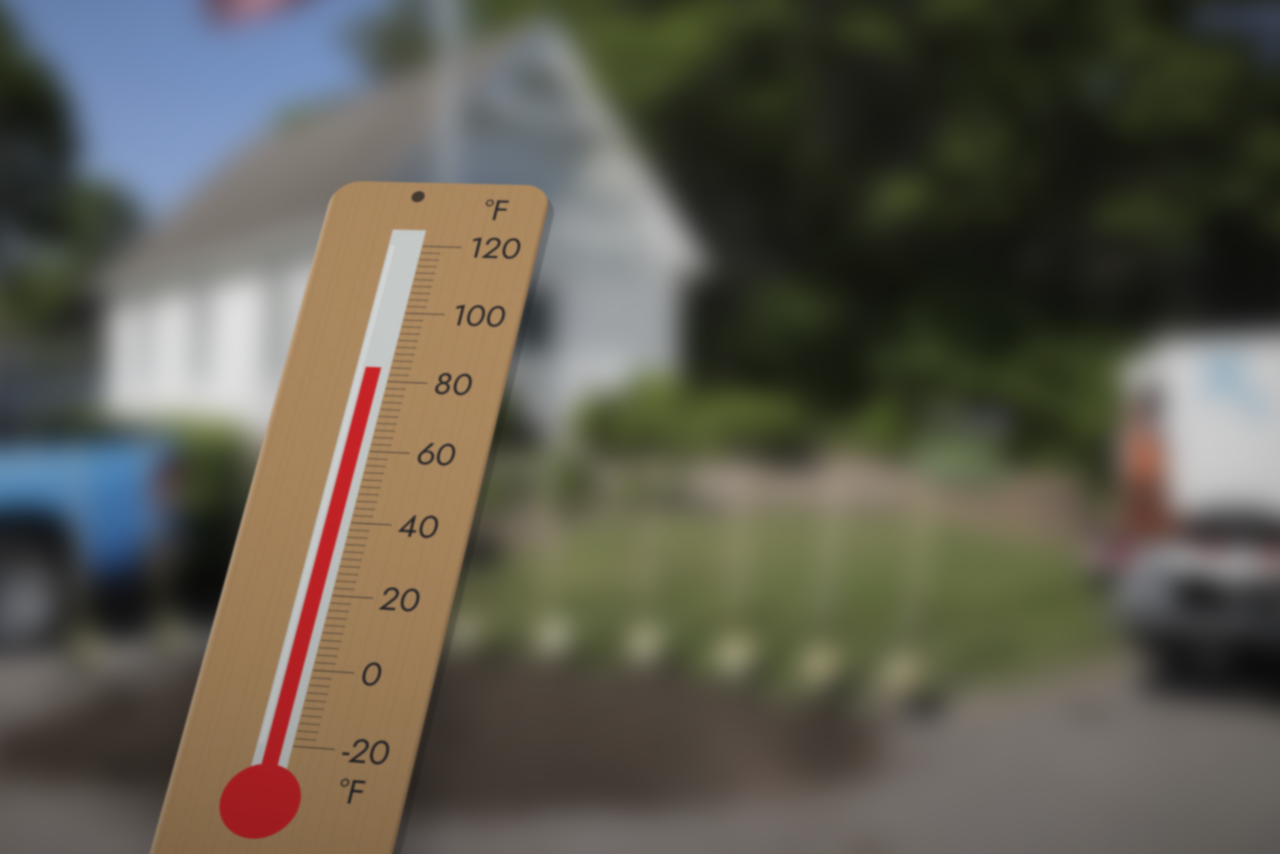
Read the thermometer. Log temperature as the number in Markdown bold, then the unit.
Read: **84** °F
